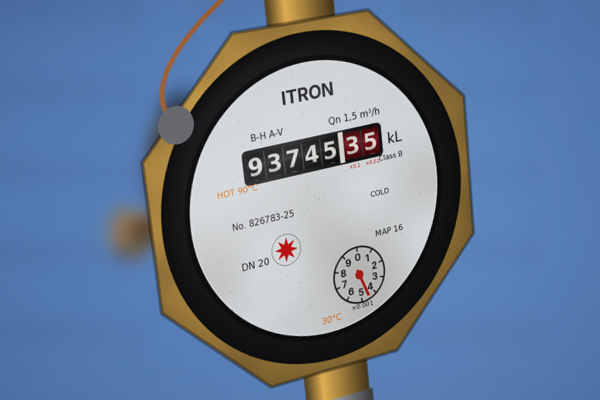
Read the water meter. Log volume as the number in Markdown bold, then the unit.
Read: **93745.354** kL
